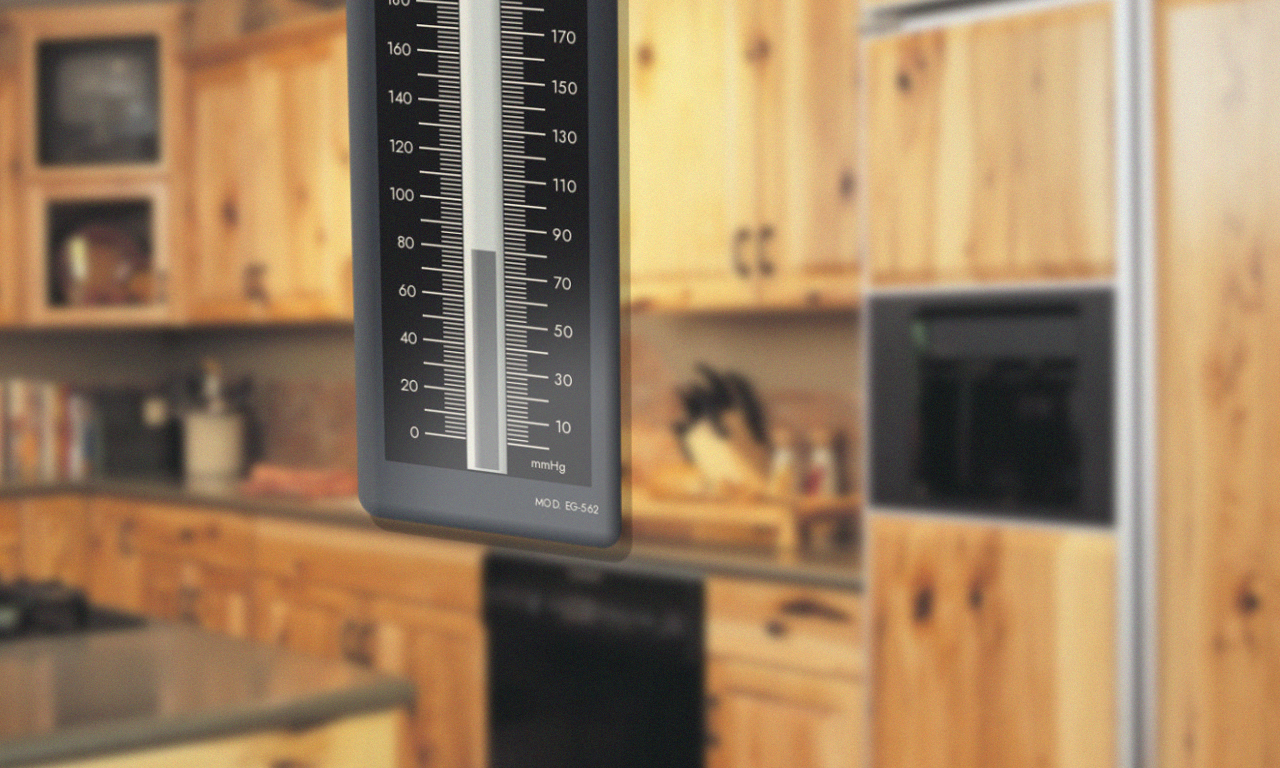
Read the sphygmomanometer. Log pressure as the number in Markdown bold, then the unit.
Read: **80** mmHg
